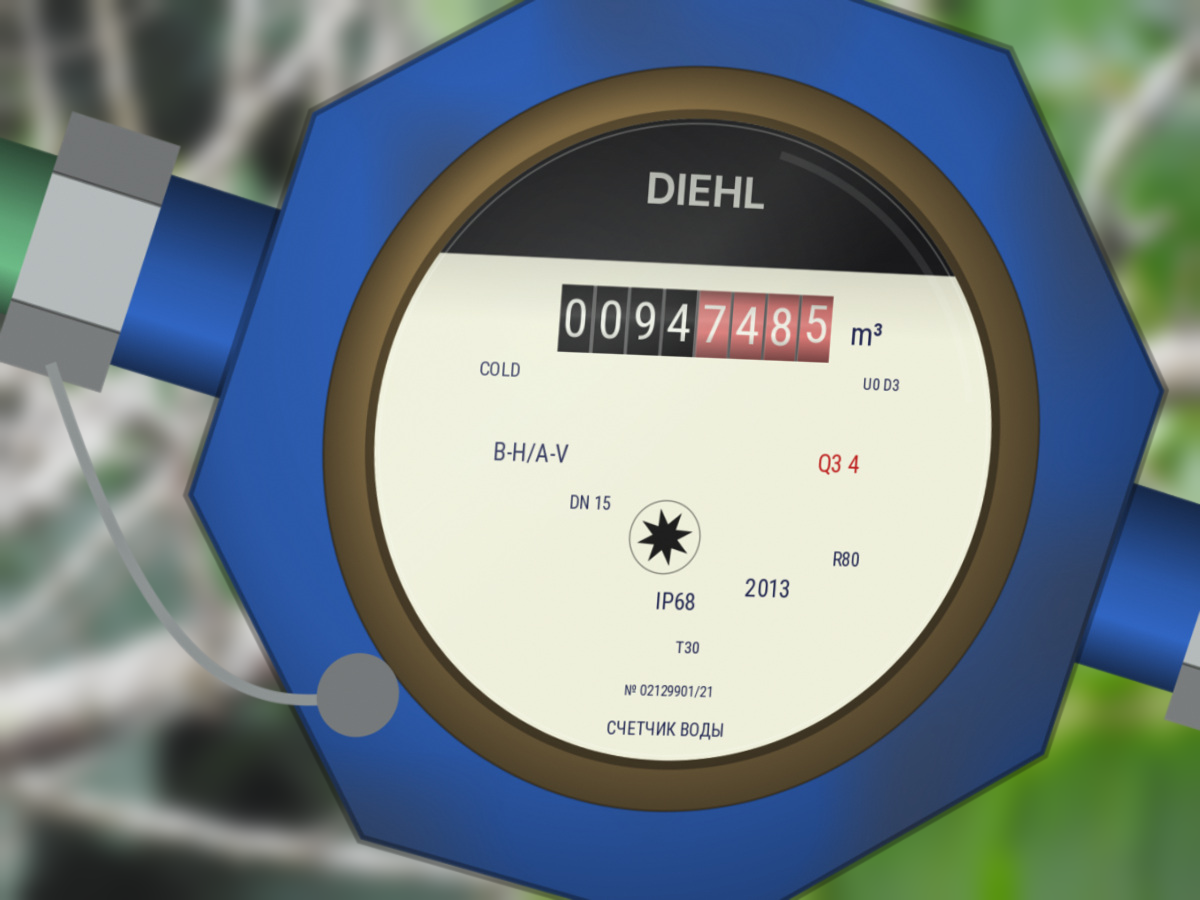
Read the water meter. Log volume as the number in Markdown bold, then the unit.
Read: **94.7485** m³
